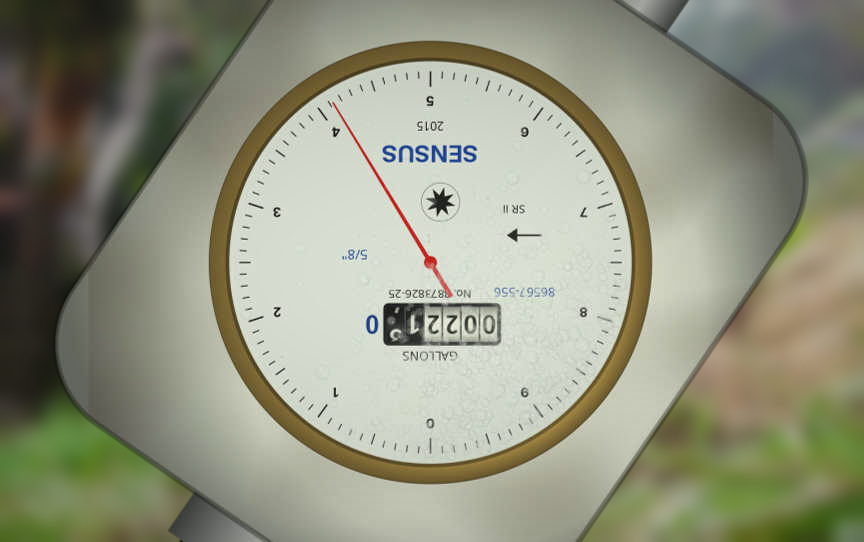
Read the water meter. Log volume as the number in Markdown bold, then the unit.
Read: **22134.1** gal
